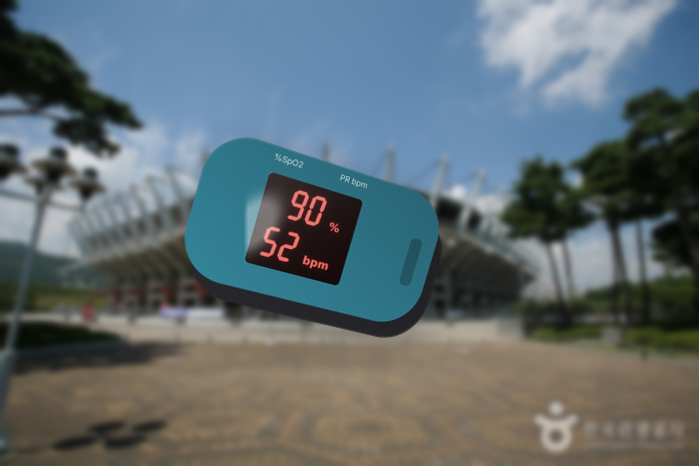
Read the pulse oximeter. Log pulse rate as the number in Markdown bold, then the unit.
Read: **52** bpm
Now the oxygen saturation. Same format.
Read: **90** %
